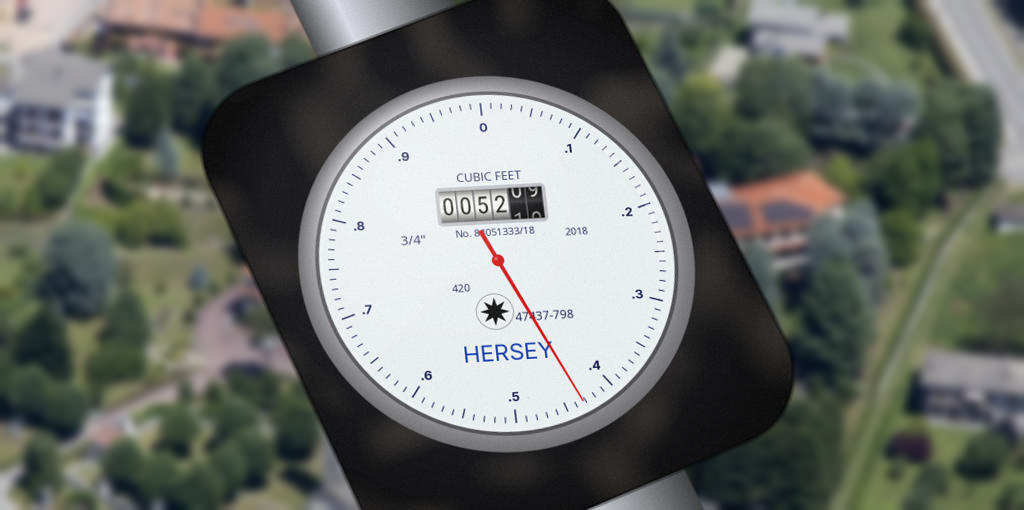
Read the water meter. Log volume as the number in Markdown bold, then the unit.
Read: **5209.43** ft³
